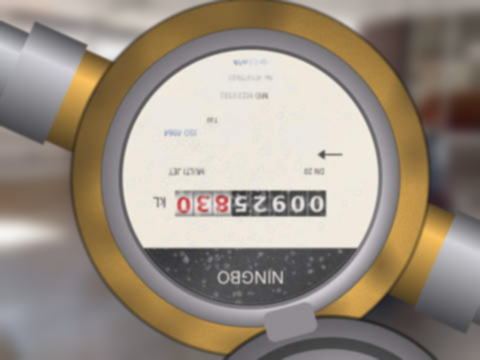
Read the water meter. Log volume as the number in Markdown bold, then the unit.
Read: **925.830** kL
